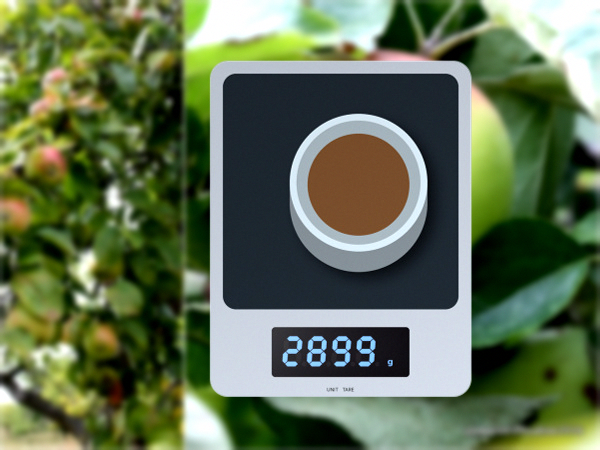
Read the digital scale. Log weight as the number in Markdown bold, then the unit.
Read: **2899** g
